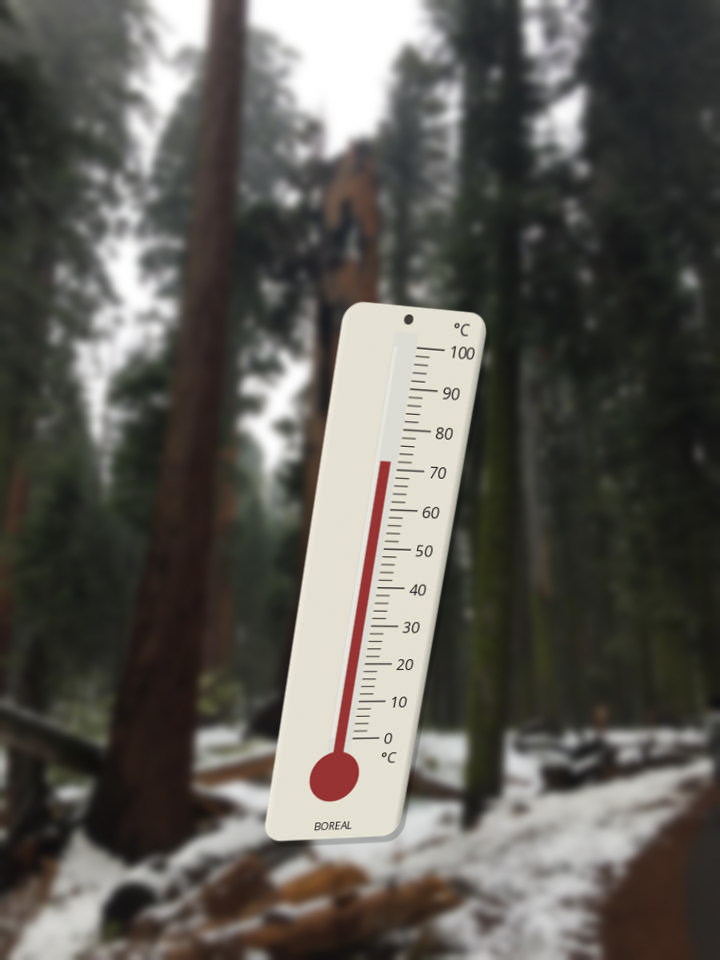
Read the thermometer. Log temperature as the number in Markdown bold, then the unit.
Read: **72** °C
